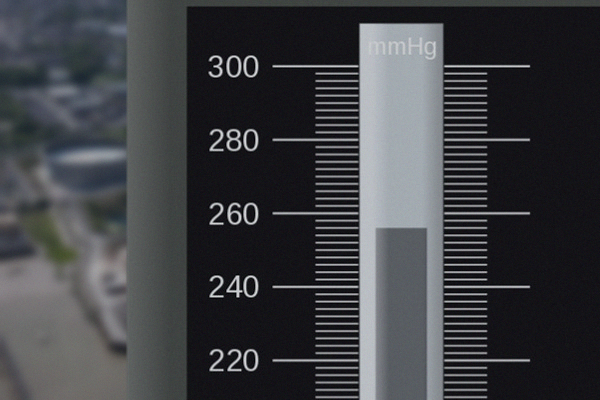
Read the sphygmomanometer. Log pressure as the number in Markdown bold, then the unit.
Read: **256** mmHg
